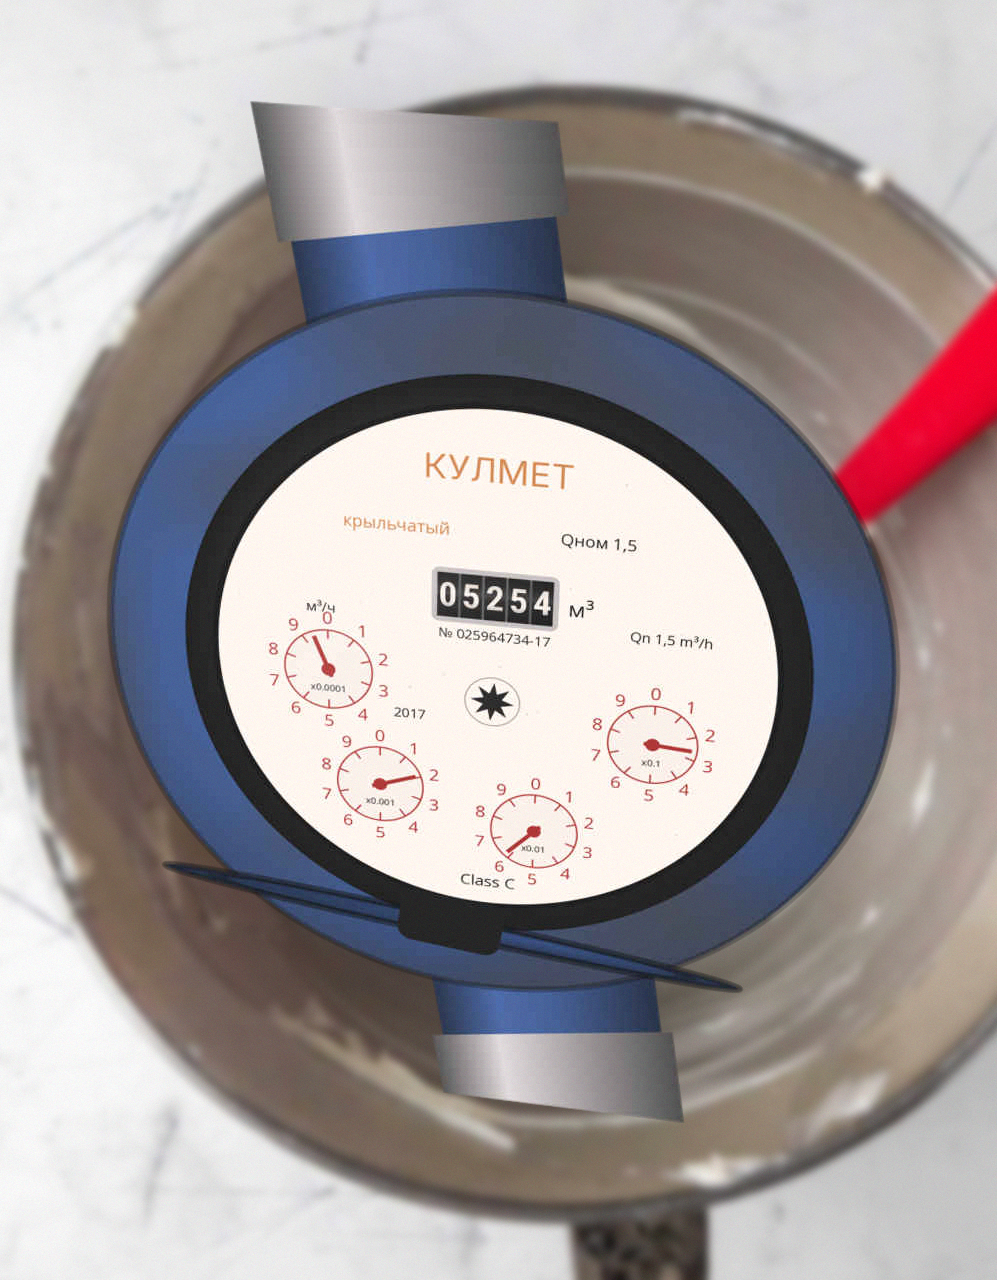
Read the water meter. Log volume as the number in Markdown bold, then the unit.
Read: **5254.2619** m³
